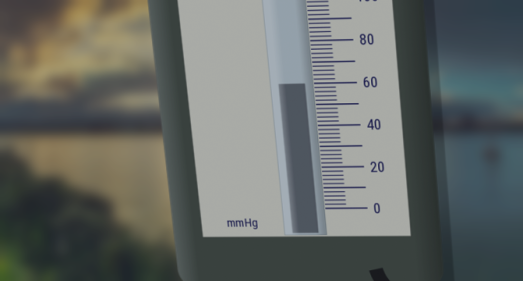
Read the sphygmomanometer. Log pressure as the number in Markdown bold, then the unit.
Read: **60** mmHg
